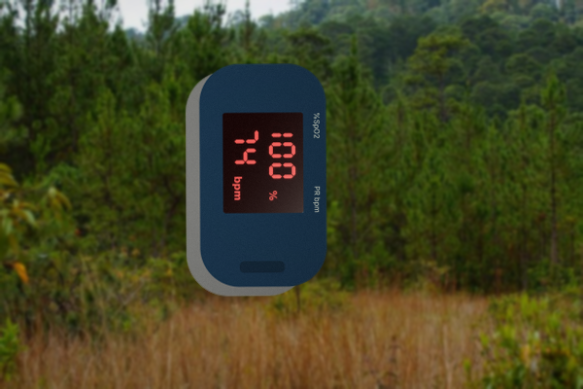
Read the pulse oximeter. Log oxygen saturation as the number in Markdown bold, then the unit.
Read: **100** %
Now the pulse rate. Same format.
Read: **74** bpm
